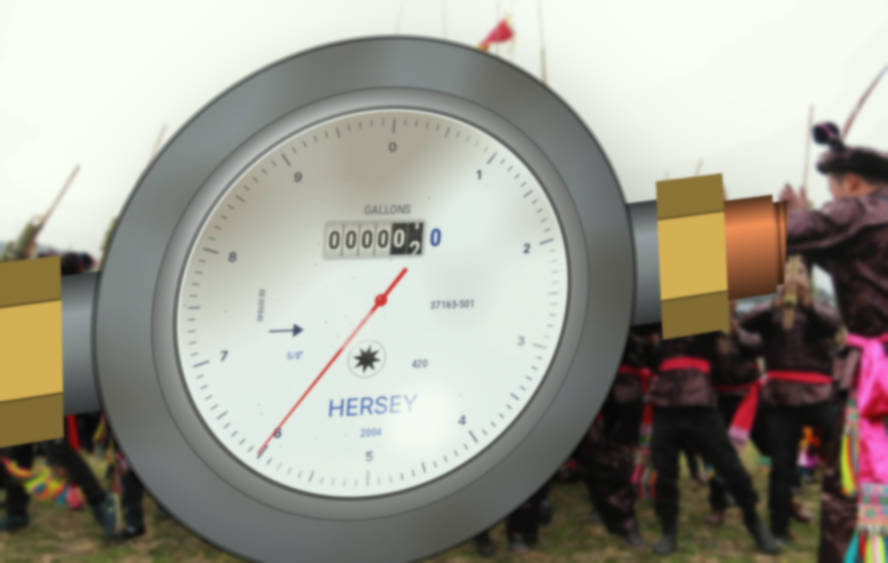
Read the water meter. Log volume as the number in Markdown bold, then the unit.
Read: **16.0** gal
